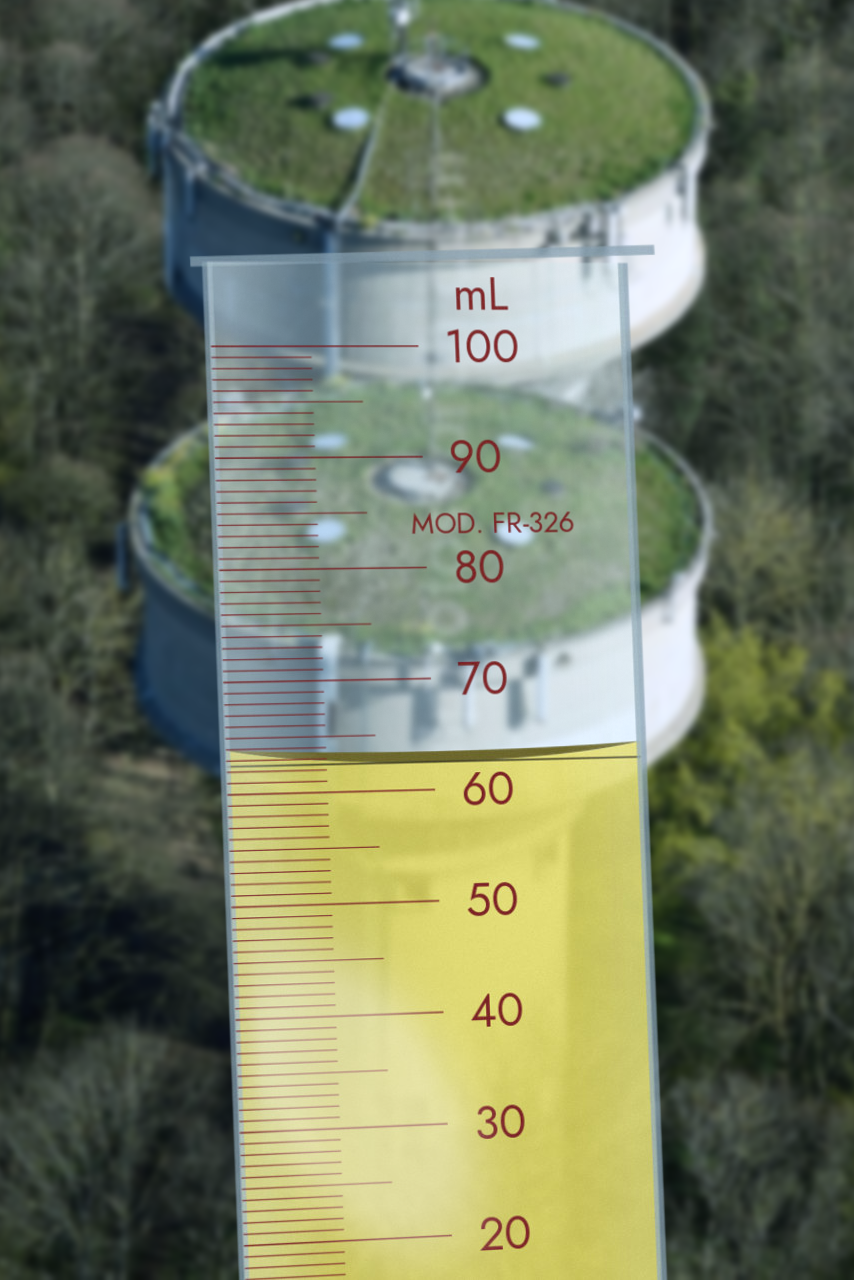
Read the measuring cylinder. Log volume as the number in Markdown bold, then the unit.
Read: **62.5** mL
